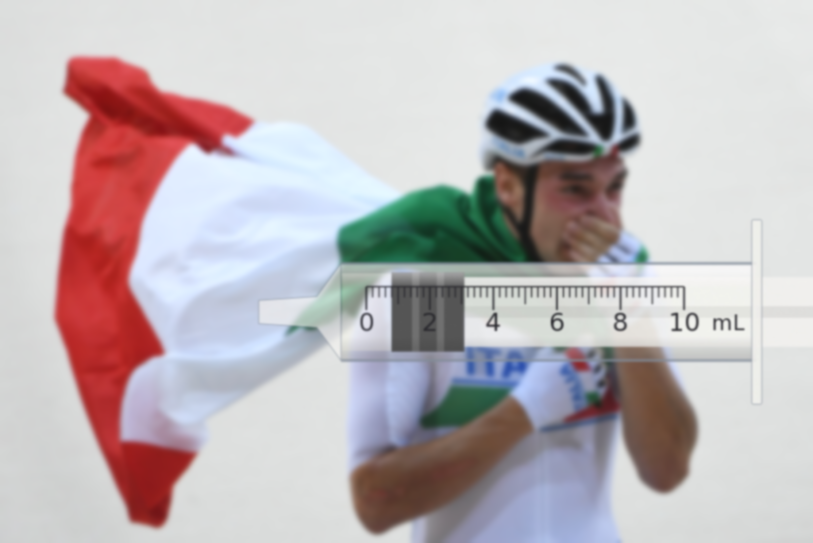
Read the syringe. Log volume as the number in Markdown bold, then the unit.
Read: **0.8** mL
